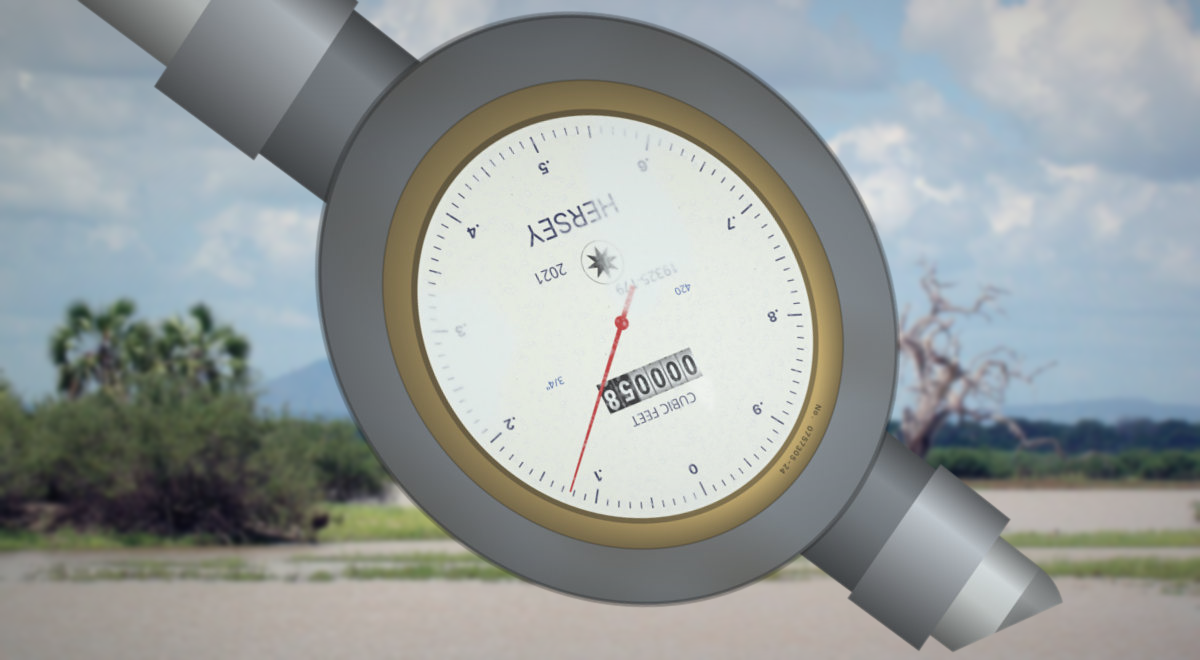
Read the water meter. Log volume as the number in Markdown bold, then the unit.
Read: **58.12** ft³
